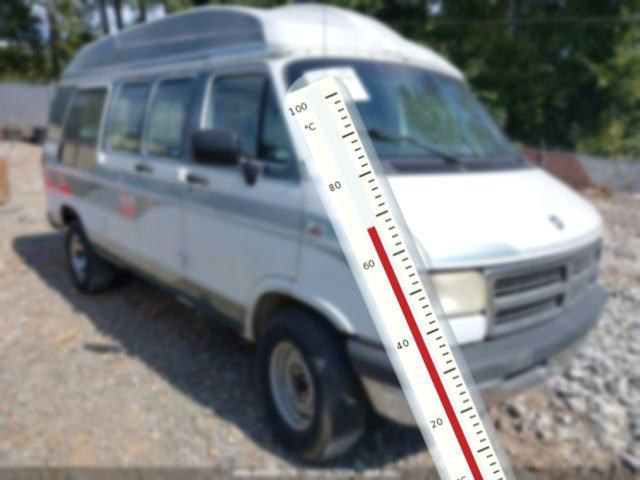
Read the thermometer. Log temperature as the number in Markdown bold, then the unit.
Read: **68** °C
